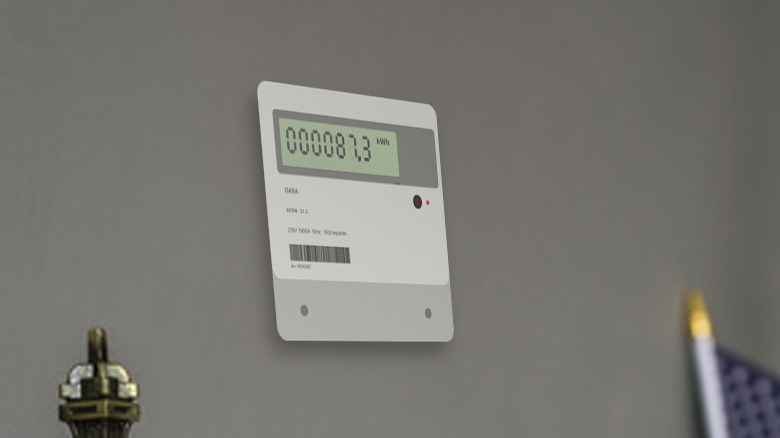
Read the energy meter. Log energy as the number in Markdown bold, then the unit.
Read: **87.3** kWh
